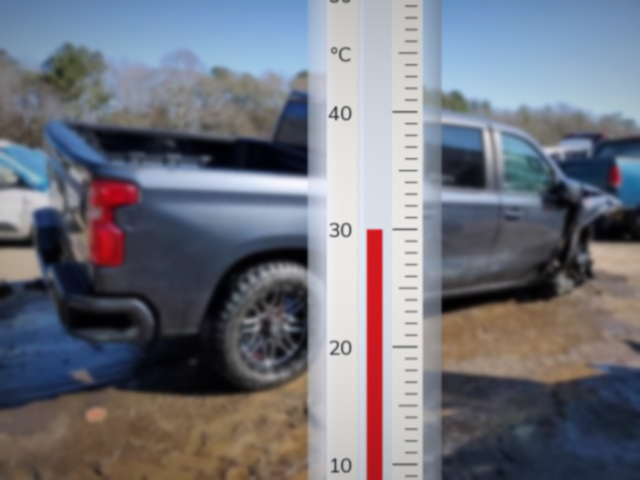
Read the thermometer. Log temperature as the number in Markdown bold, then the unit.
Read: **30** °C
